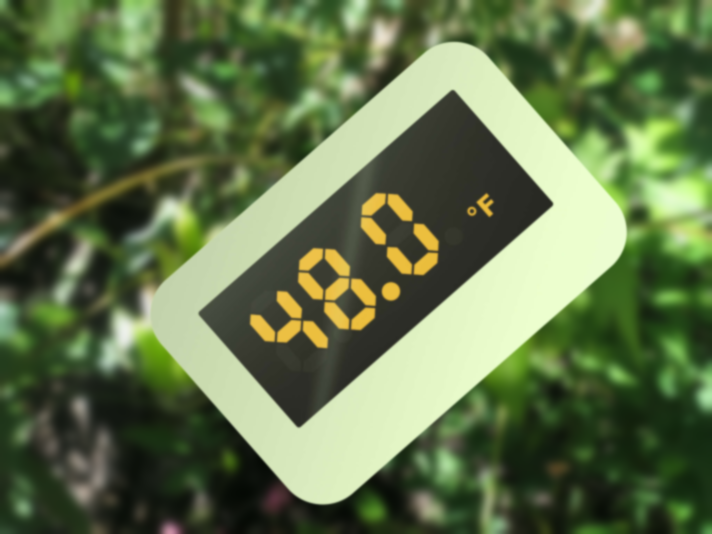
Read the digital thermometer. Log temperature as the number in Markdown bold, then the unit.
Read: **48.0** °F
